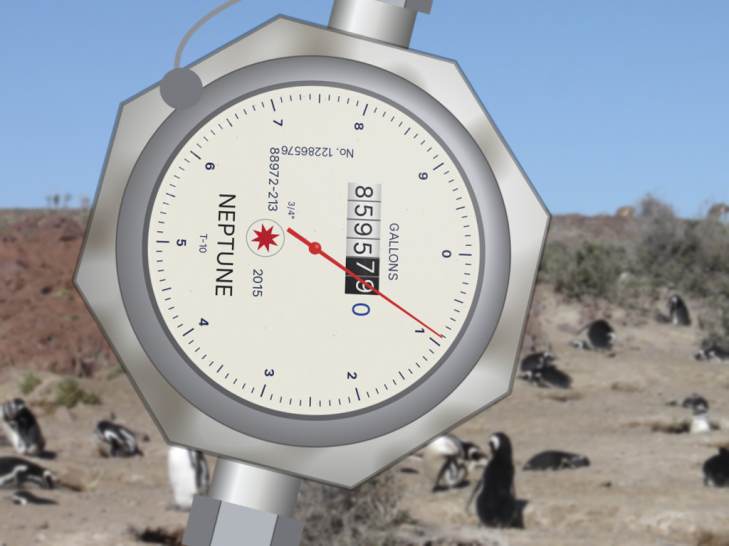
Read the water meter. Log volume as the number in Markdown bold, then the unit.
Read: **8595790.9** gal
